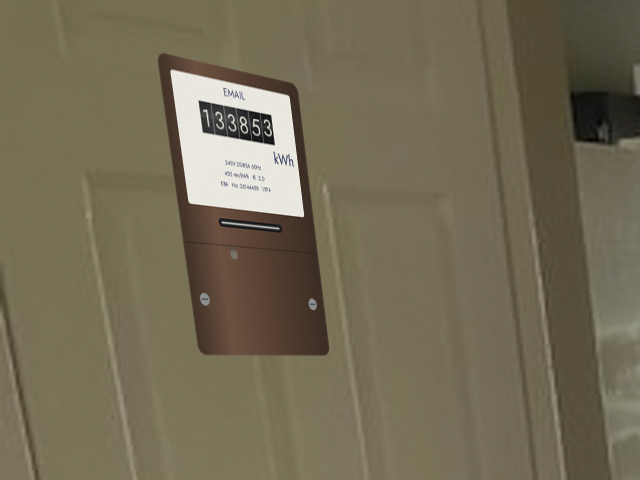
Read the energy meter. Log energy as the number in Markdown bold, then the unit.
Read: **133853** kWh
